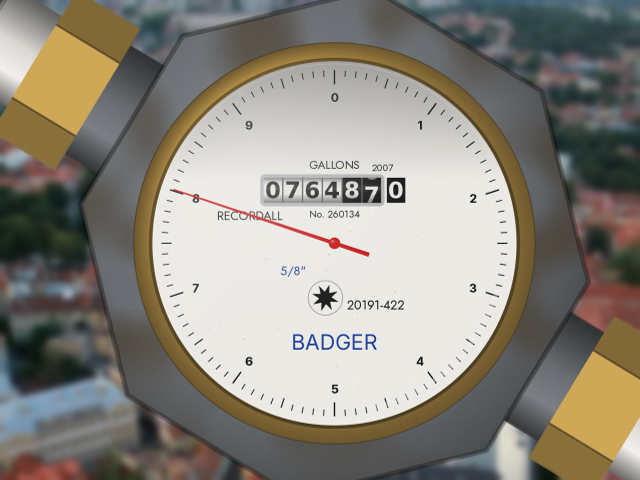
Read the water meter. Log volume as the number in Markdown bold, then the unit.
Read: **764868.0** gal
